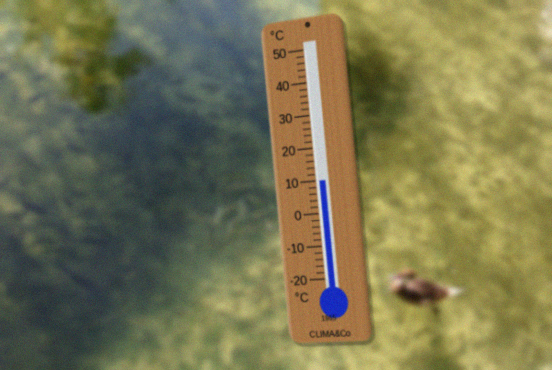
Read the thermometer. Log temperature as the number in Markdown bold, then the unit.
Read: **10** °C
